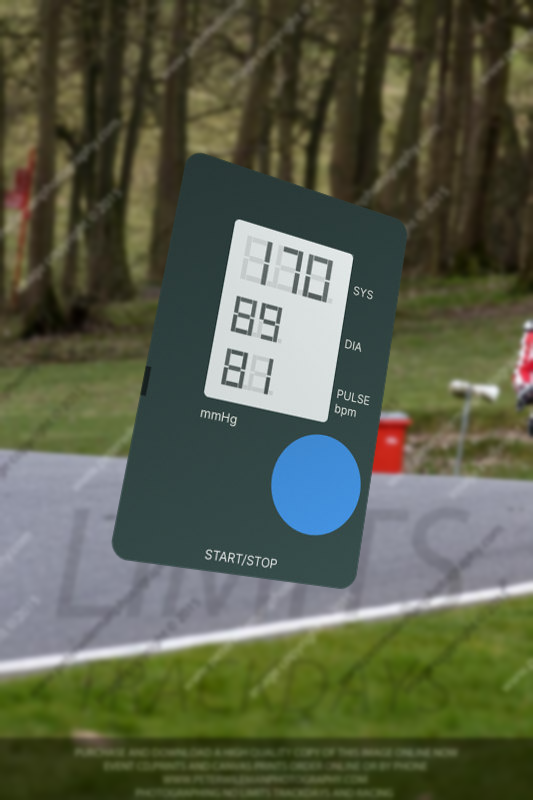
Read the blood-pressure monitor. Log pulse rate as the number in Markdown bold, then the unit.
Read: **81** bpm
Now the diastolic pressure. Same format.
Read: **89** mmHg
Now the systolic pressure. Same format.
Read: **170** mmHg
